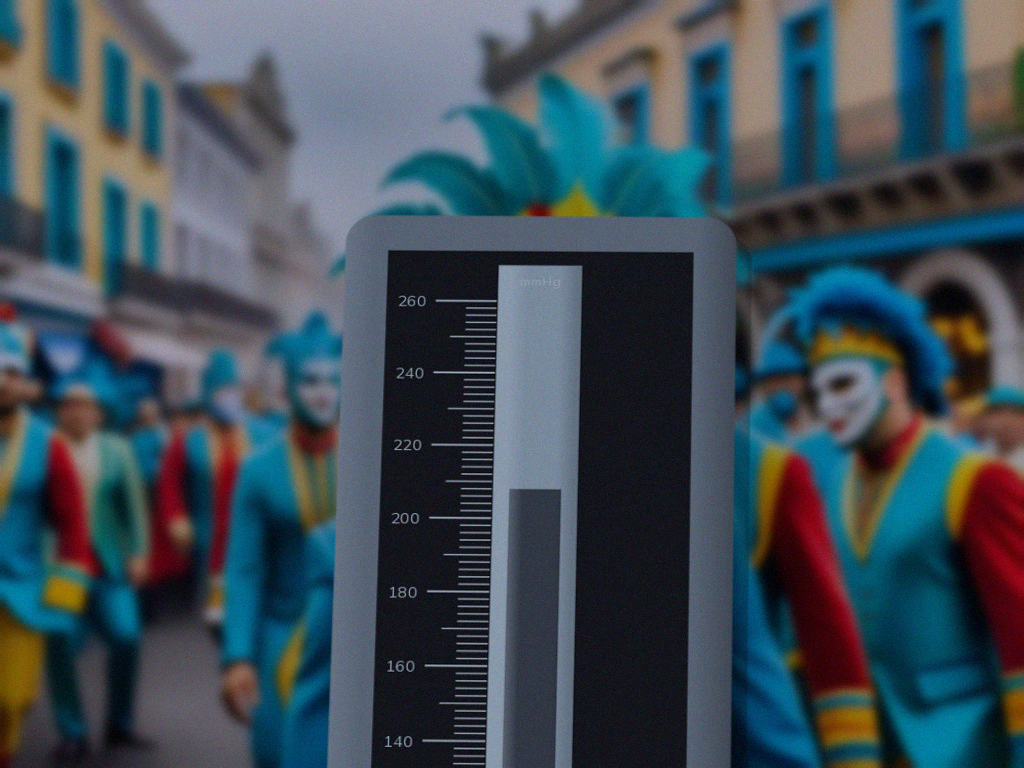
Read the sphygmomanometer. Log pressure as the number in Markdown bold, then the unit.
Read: **208** mmHg
